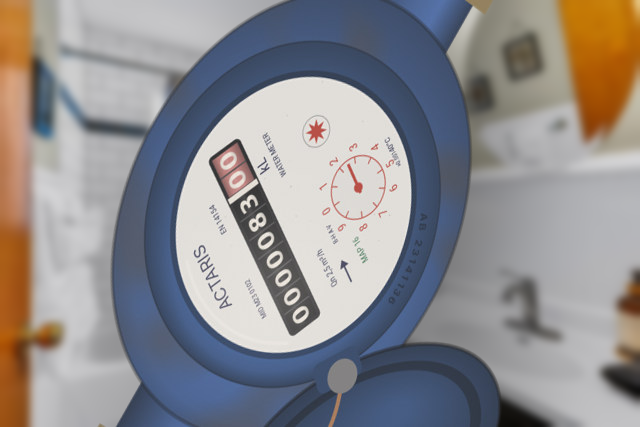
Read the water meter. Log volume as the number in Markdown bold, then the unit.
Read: **83.002** kL
